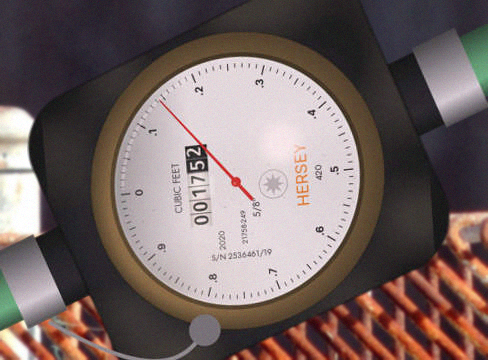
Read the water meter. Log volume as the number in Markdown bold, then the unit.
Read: **1752.14** ft³
